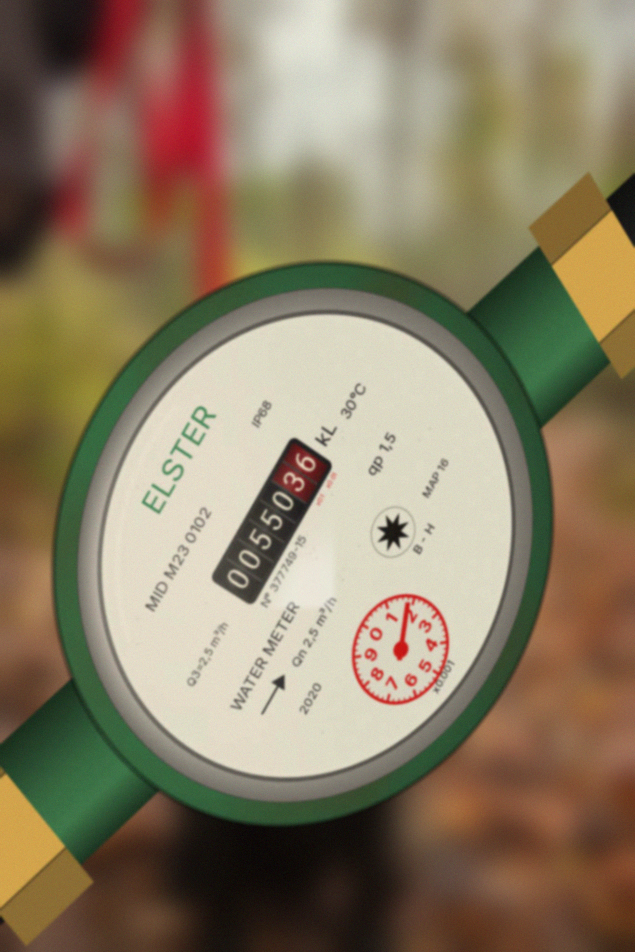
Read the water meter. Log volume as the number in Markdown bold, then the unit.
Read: **550.361** kL
